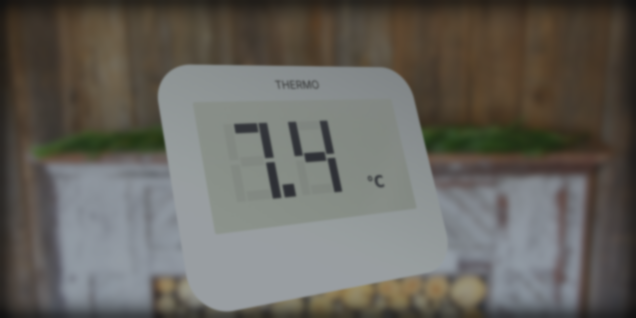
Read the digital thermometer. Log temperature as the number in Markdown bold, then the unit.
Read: **7.4** °C
